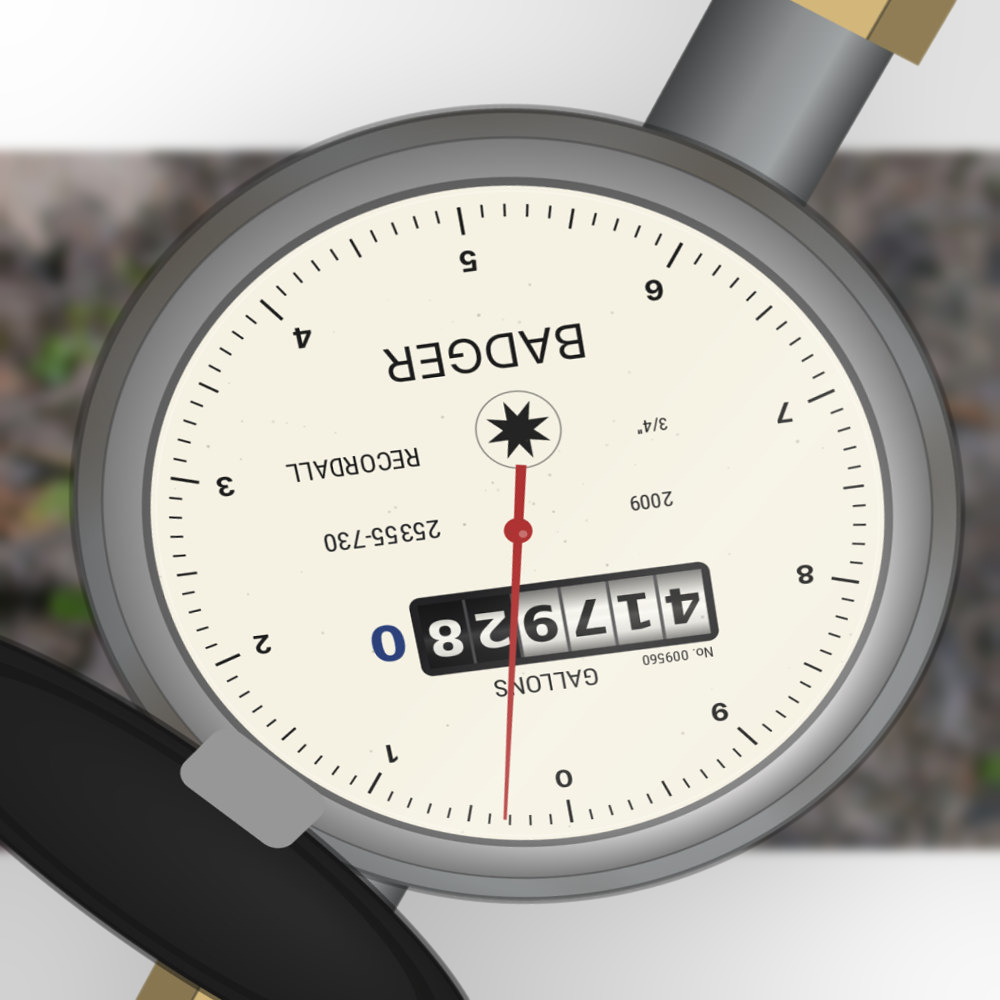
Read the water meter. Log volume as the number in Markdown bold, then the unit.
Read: **4179280.3** gal
